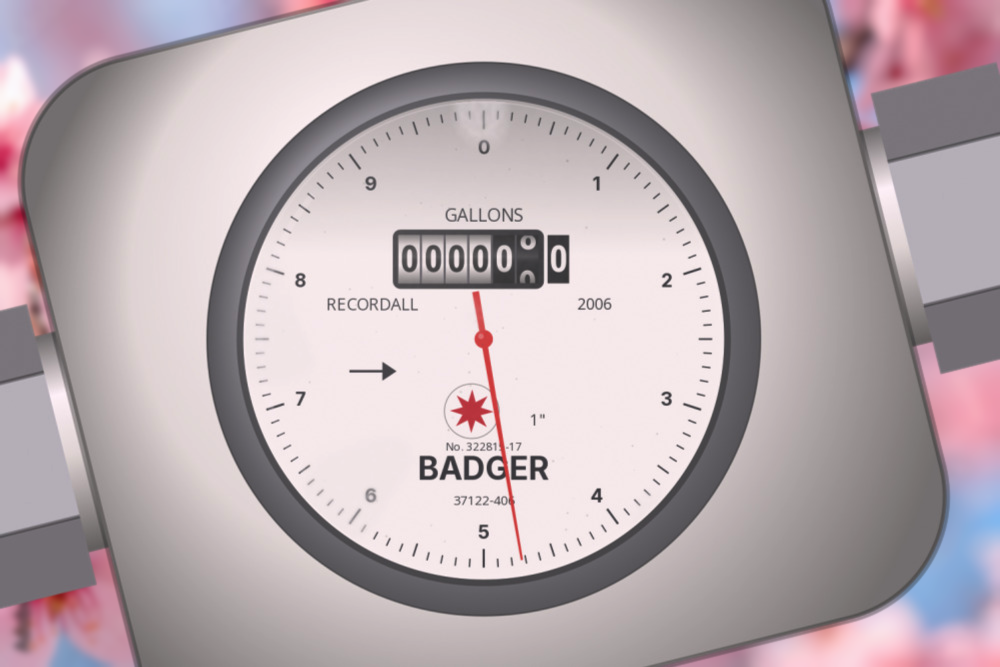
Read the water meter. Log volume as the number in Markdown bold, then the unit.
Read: **84.7** gal
